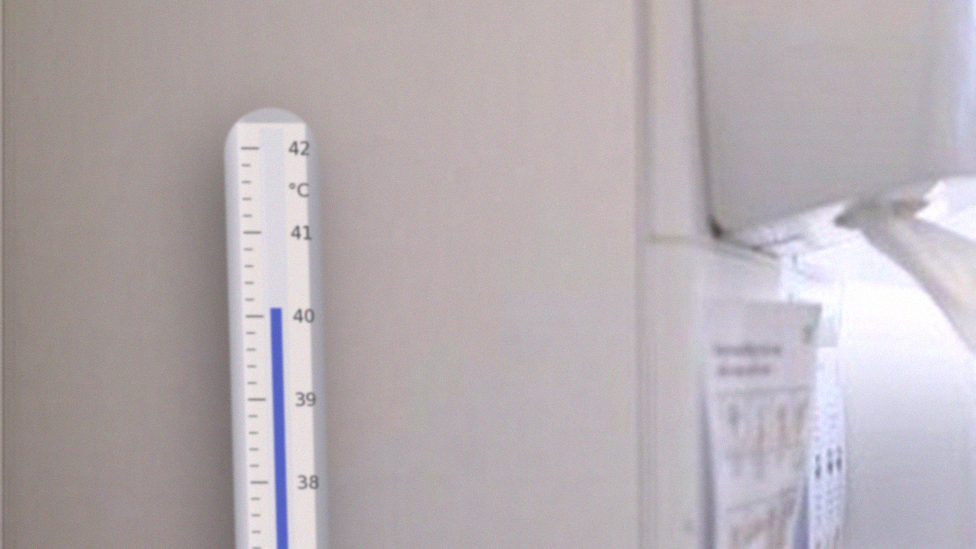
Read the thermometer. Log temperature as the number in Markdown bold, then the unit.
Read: **40.1** °C
